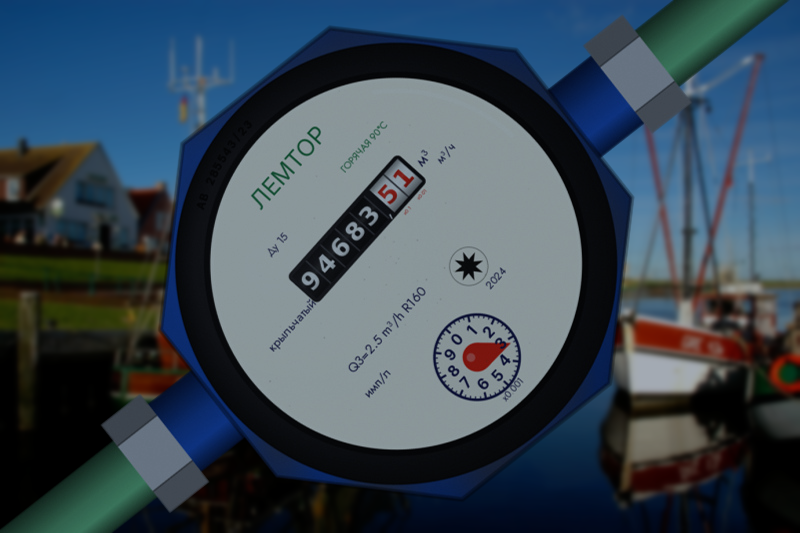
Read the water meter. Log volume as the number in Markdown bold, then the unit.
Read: **94683.513** m³
